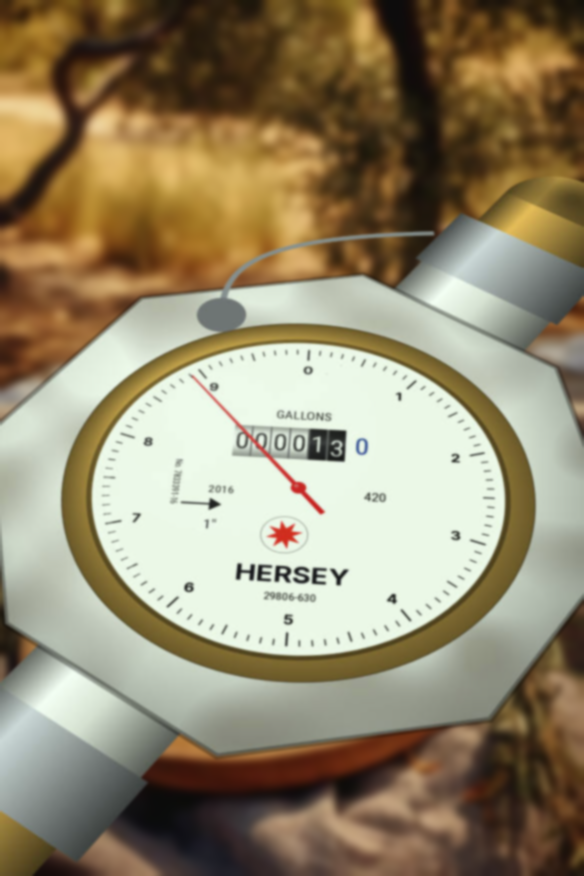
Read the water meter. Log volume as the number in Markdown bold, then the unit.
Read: **128.9** gal
